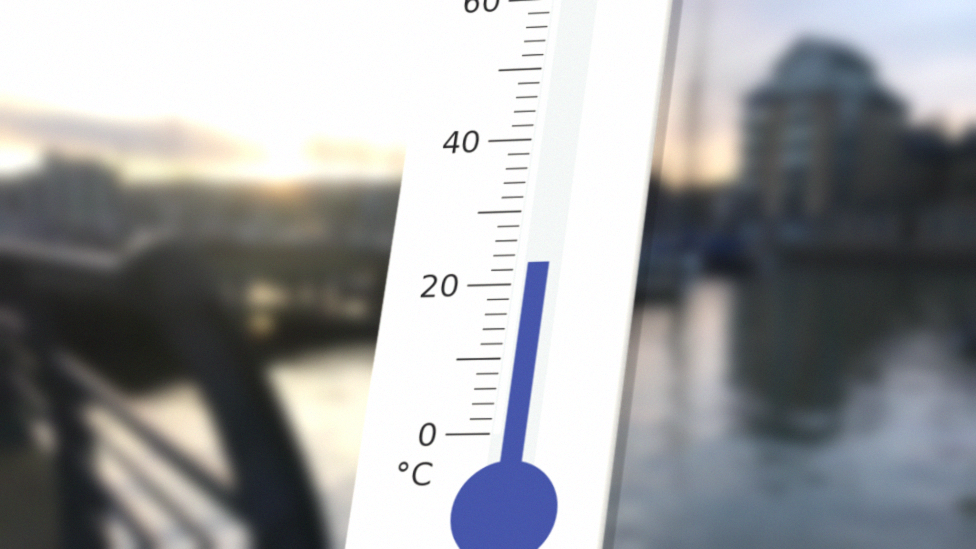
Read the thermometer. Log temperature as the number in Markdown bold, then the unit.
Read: **23** °C
